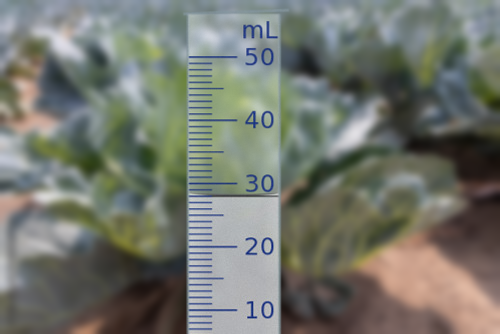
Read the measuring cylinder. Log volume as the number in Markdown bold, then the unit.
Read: **28** mL
